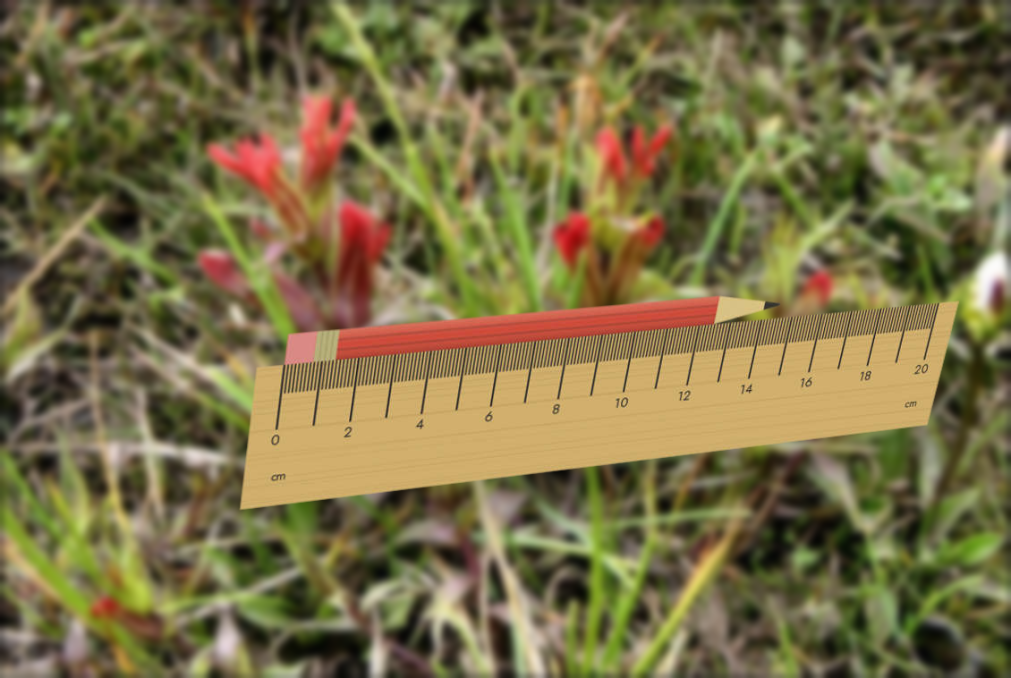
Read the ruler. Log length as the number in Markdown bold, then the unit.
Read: **14.5** cm
